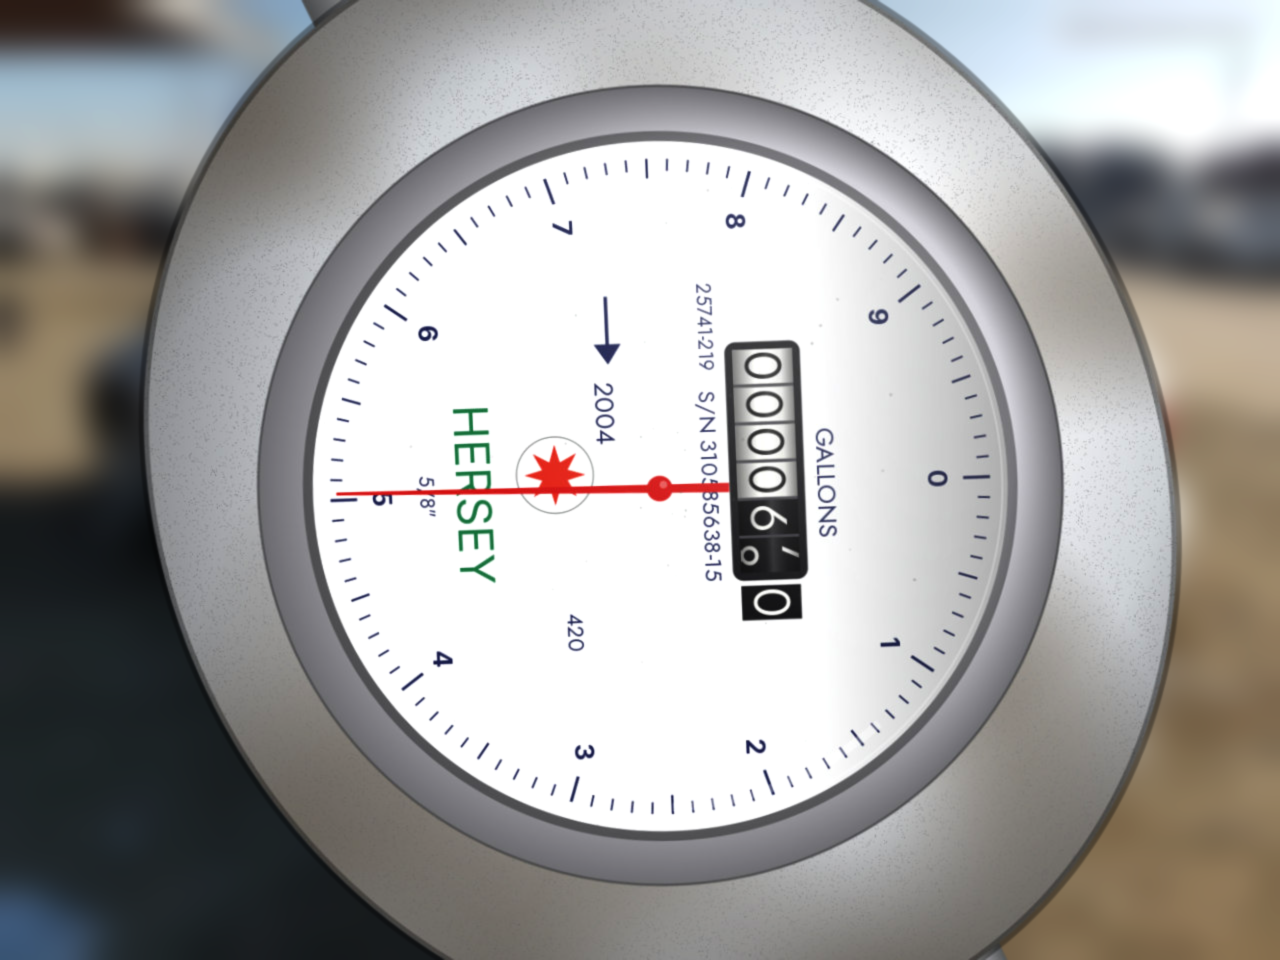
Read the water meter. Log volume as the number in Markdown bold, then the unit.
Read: **675.0** gal
